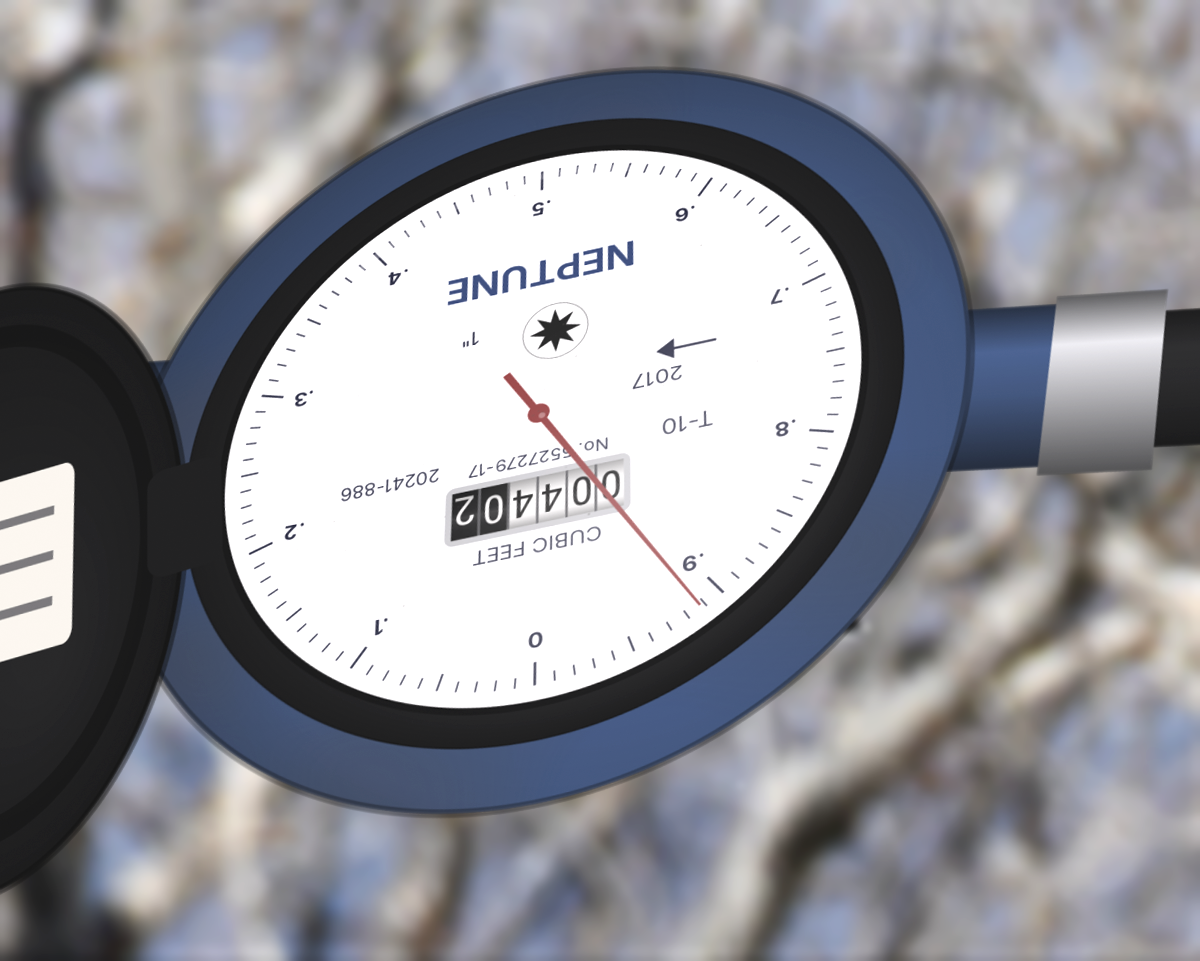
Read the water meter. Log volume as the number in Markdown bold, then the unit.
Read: **4401.91** ft³
